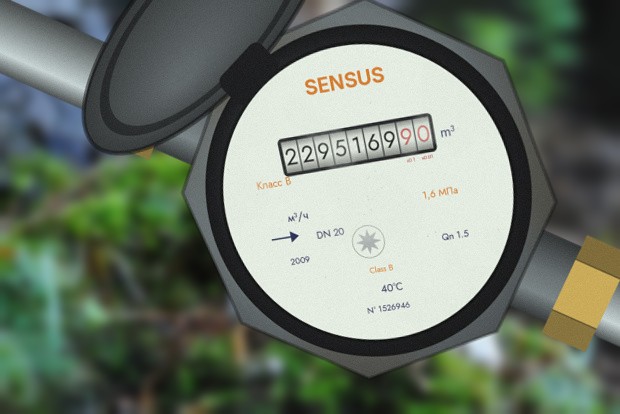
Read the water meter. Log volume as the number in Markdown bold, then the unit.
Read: **2295169.90** m³
